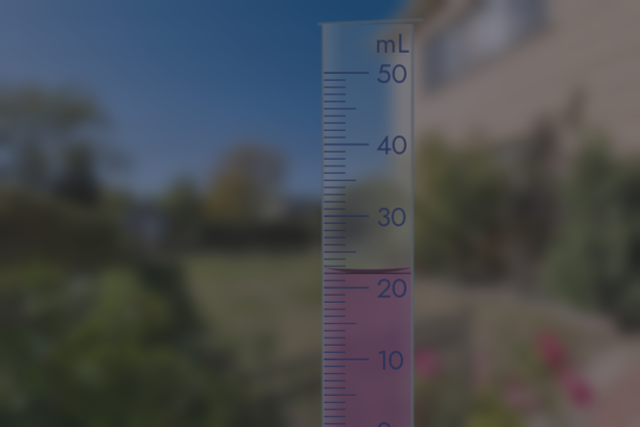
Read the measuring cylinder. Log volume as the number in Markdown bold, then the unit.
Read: **22** mL
